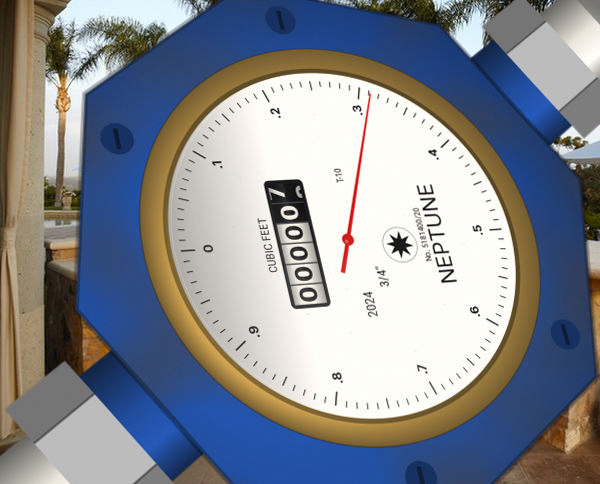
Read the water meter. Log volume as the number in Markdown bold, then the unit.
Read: **7.31** ft³
